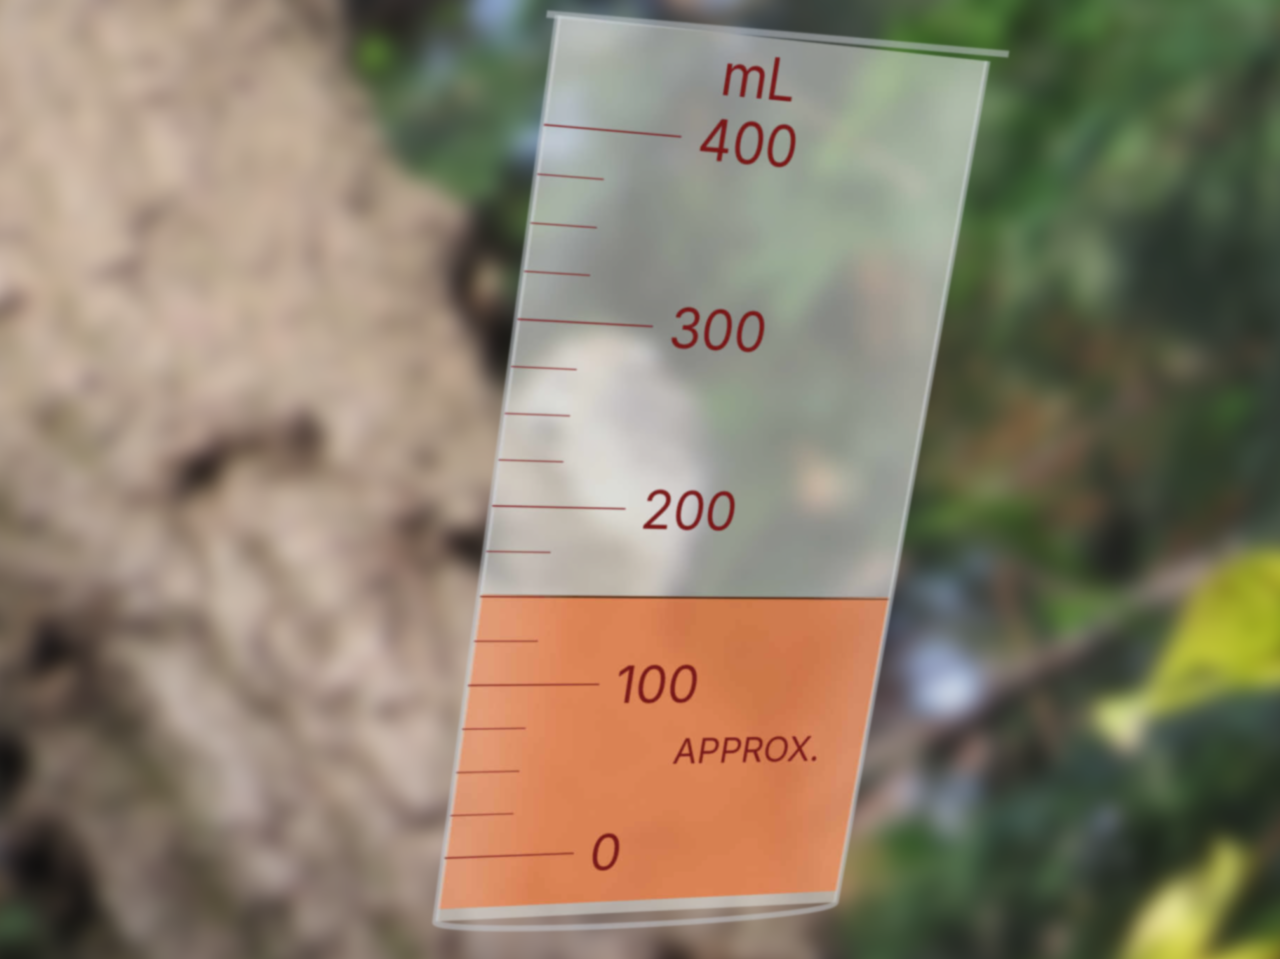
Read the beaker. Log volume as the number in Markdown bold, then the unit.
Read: **150** mL
